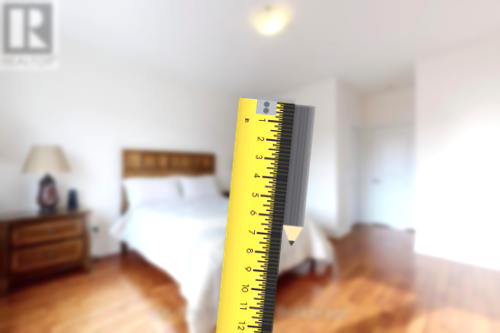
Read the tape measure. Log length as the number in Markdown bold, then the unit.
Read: **7.5** in
